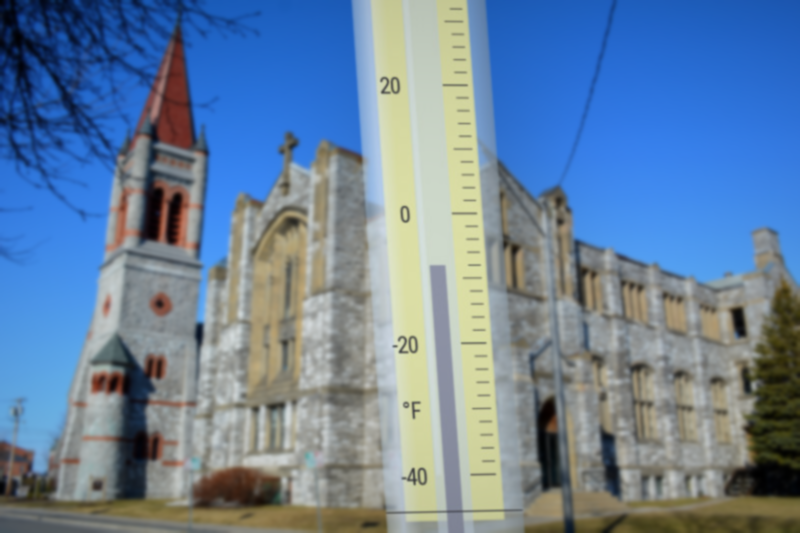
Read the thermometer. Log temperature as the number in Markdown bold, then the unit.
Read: **-8** °F
